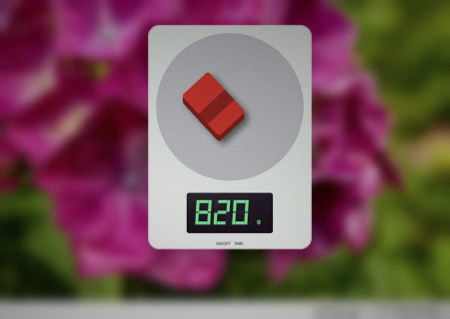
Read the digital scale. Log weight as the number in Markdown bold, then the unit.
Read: **820** g
